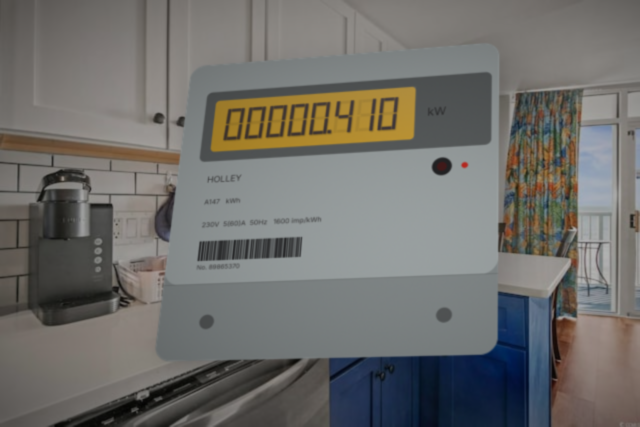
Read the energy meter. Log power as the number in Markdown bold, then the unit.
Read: **0.410** kW
